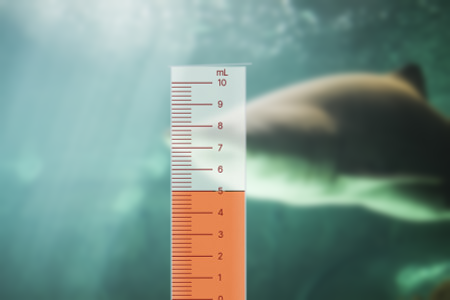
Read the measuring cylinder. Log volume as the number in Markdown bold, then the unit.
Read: **5** mL
